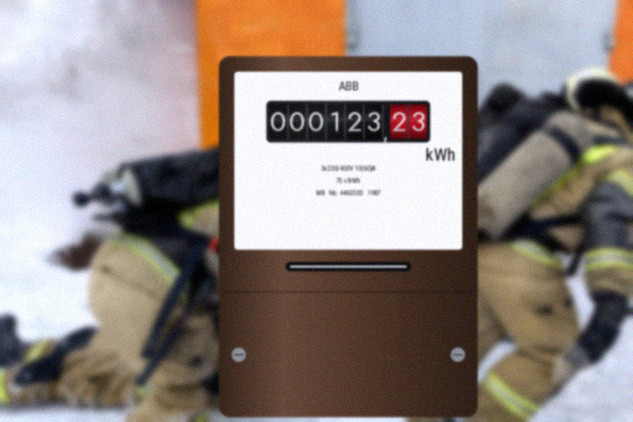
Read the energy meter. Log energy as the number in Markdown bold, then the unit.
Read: **123.23** kWh
